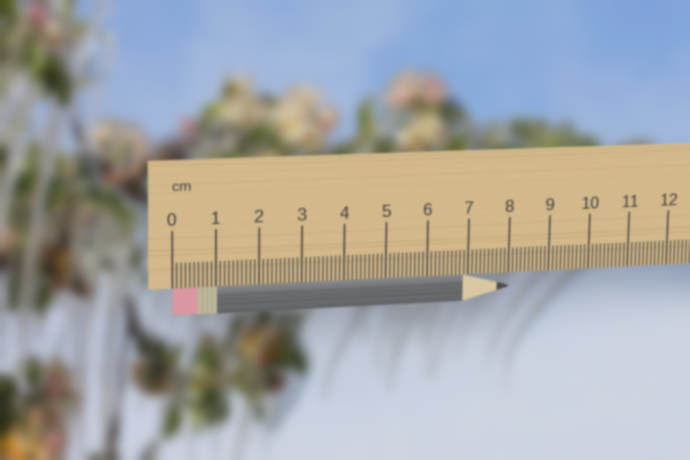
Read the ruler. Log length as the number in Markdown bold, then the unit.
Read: **8** cm
